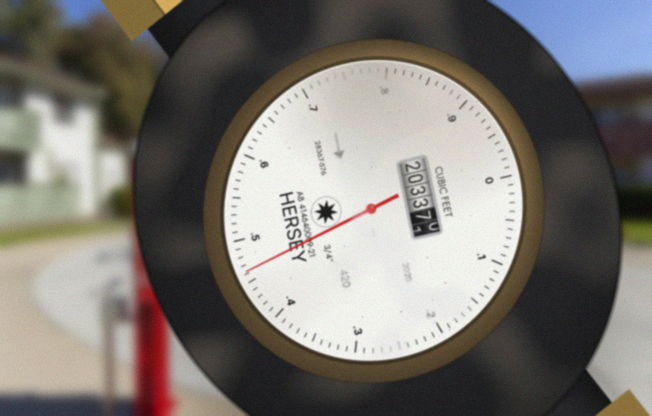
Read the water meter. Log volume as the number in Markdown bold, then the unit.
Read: **203370.46** ft³
